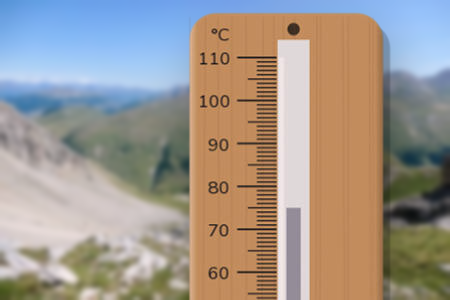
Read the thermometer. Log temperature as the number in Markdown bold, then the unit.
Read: **75** °C
